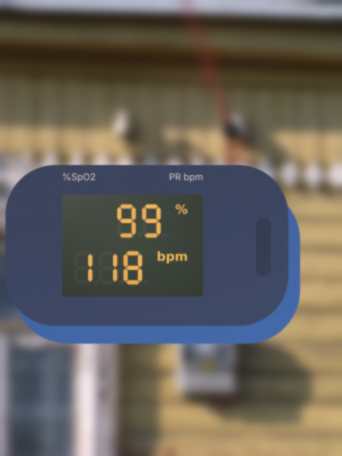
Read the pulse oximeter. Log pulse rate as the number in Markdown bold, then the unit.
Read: **118** bpm
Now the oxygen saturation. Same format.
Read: **99** %
